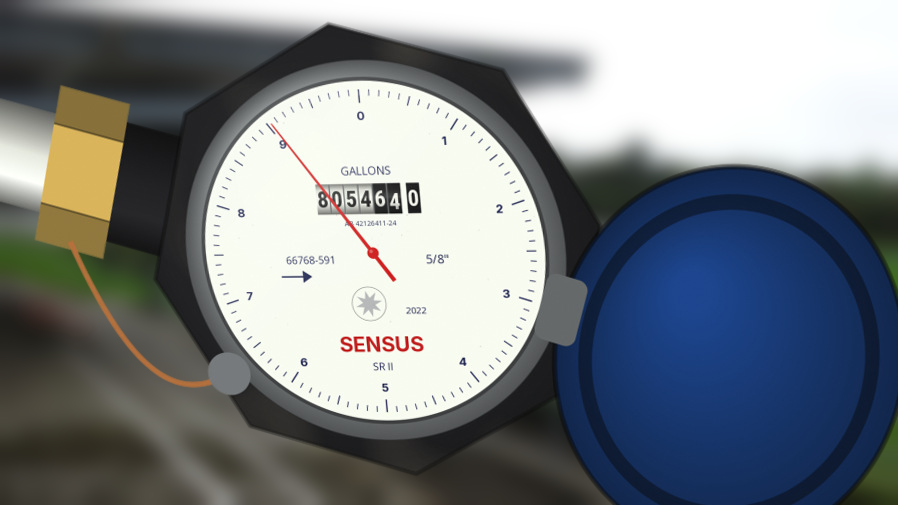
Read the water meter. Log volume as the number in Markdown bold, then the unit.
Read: **8054639.0** gal
